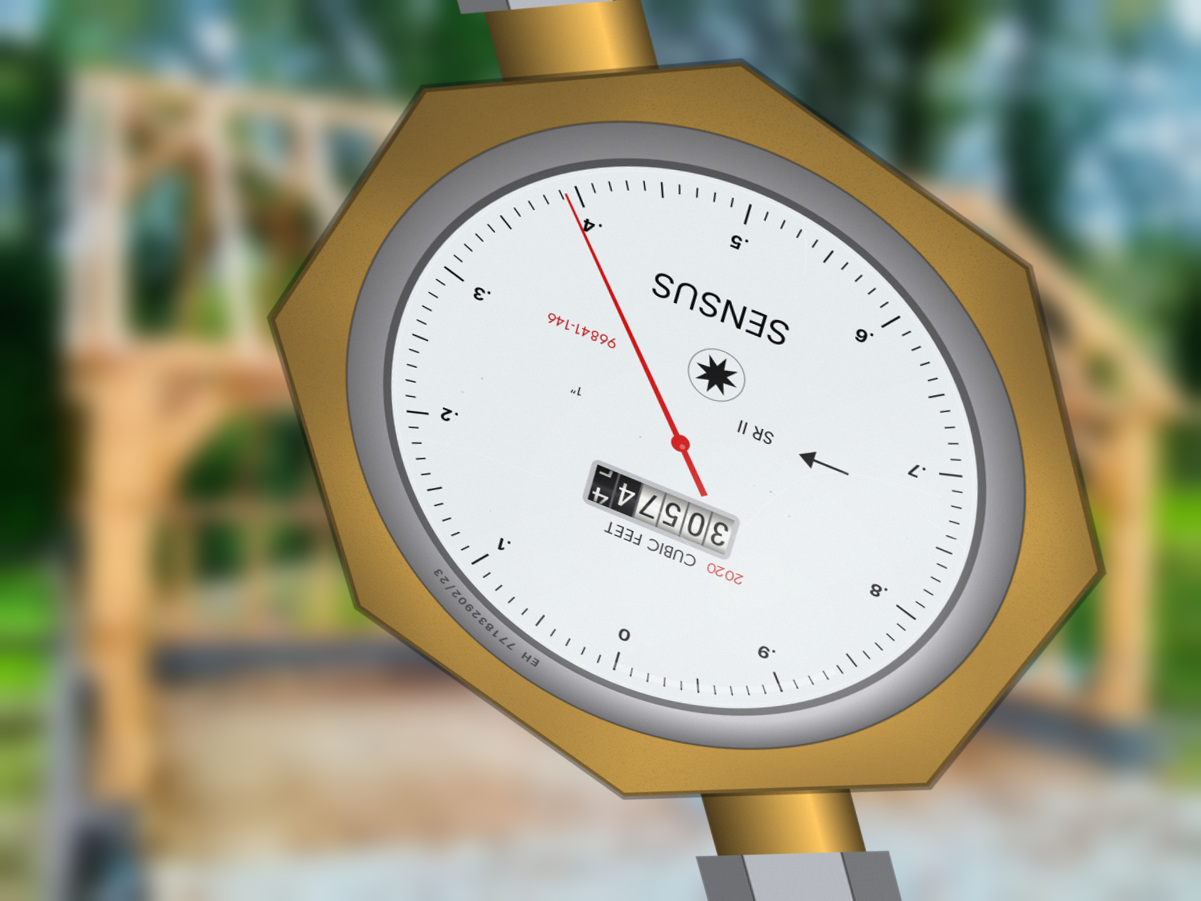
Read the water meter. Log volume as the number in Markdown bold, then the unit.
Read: **305744.39** ft³
